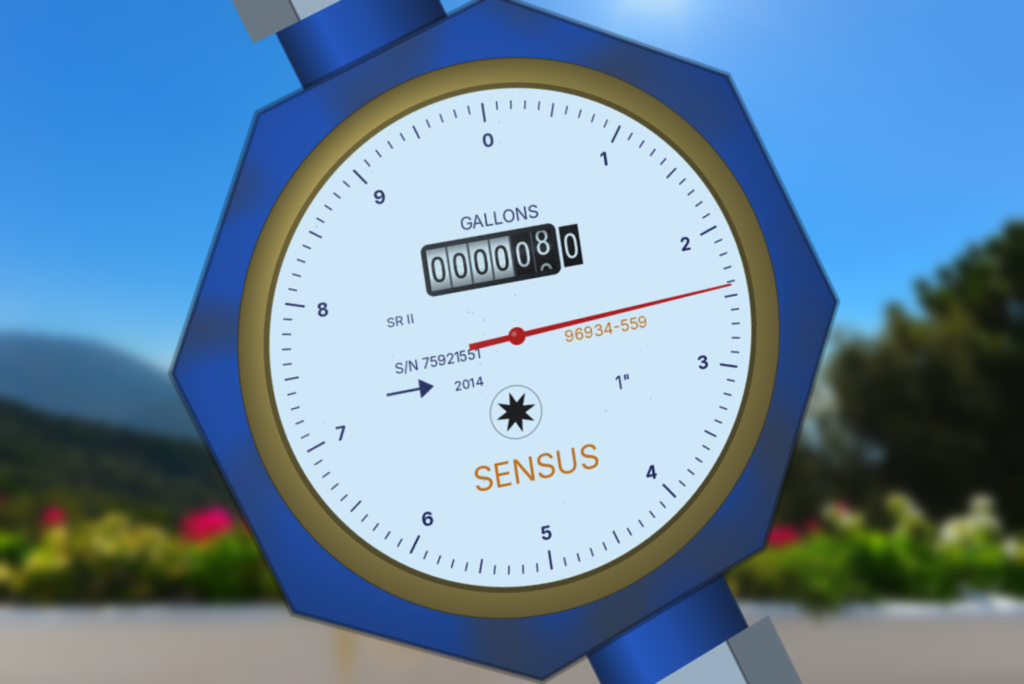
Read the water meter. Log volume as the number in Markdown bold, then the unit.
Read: **82.4** gal
